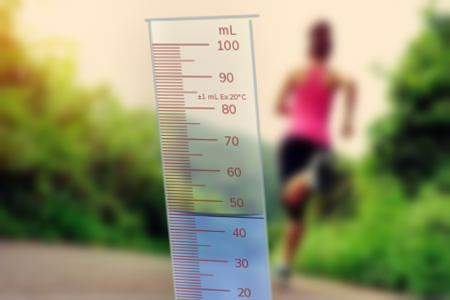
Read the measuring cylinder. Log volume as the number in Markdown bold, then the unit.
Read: **45** mL
